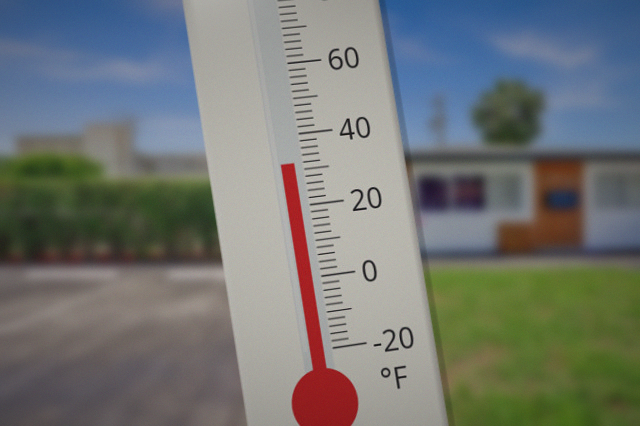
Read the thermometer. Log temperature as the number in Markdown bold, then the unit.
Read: **32** °F
